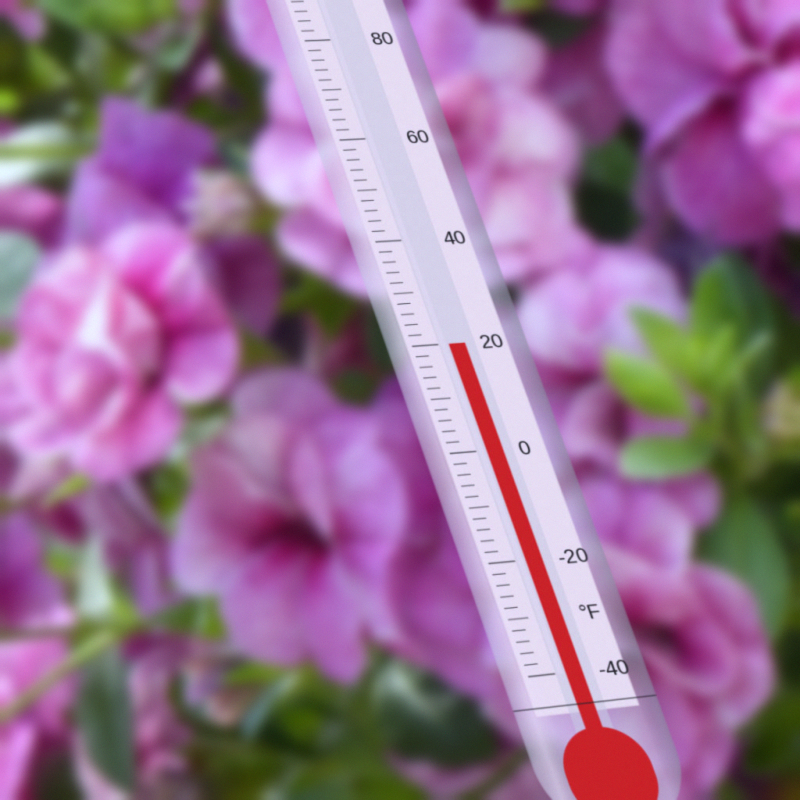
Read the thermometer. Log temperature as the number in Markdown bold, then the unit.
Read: **20** °F
